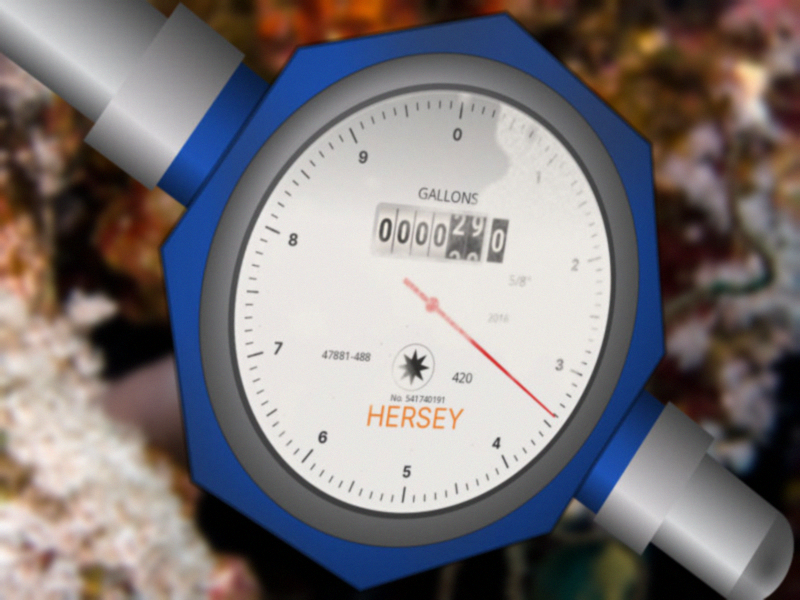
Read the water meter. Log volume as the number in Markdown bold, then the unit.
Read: **293.4** gal
